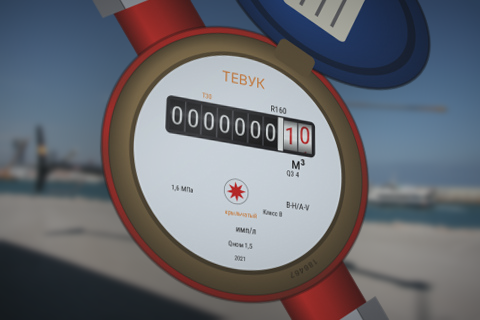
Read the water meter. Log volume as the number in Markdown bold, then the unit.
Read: **0.10** m³
